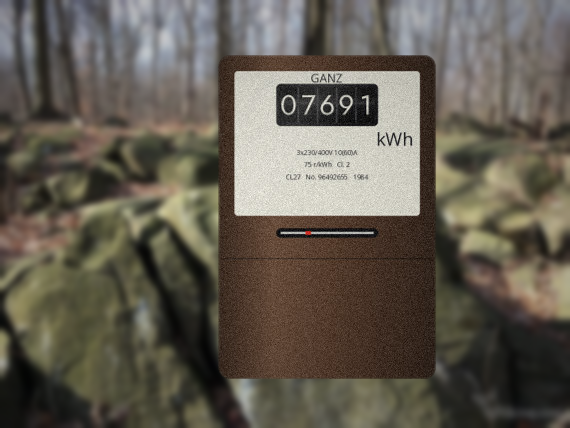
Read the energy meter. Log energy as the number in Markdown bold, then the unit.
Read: **7691** kWh
